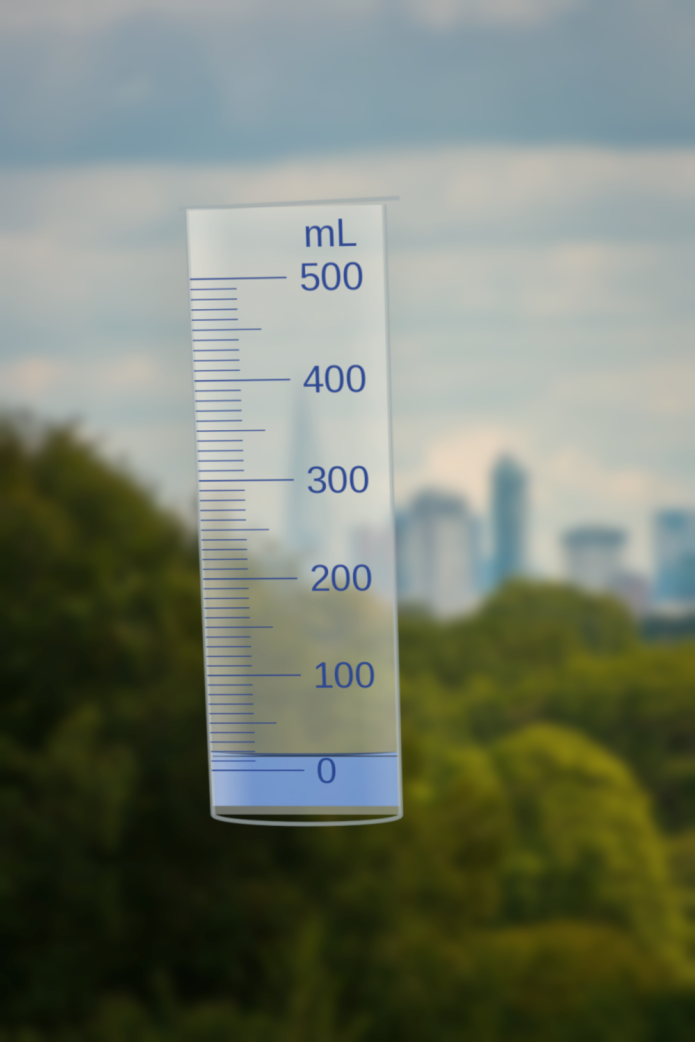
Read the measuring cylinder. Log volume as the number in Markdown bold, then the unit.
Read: **15** mL
